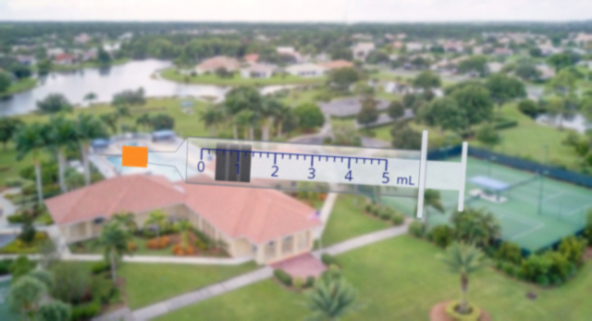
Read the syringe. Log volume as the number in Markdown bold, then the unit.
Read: **0.4** mL
